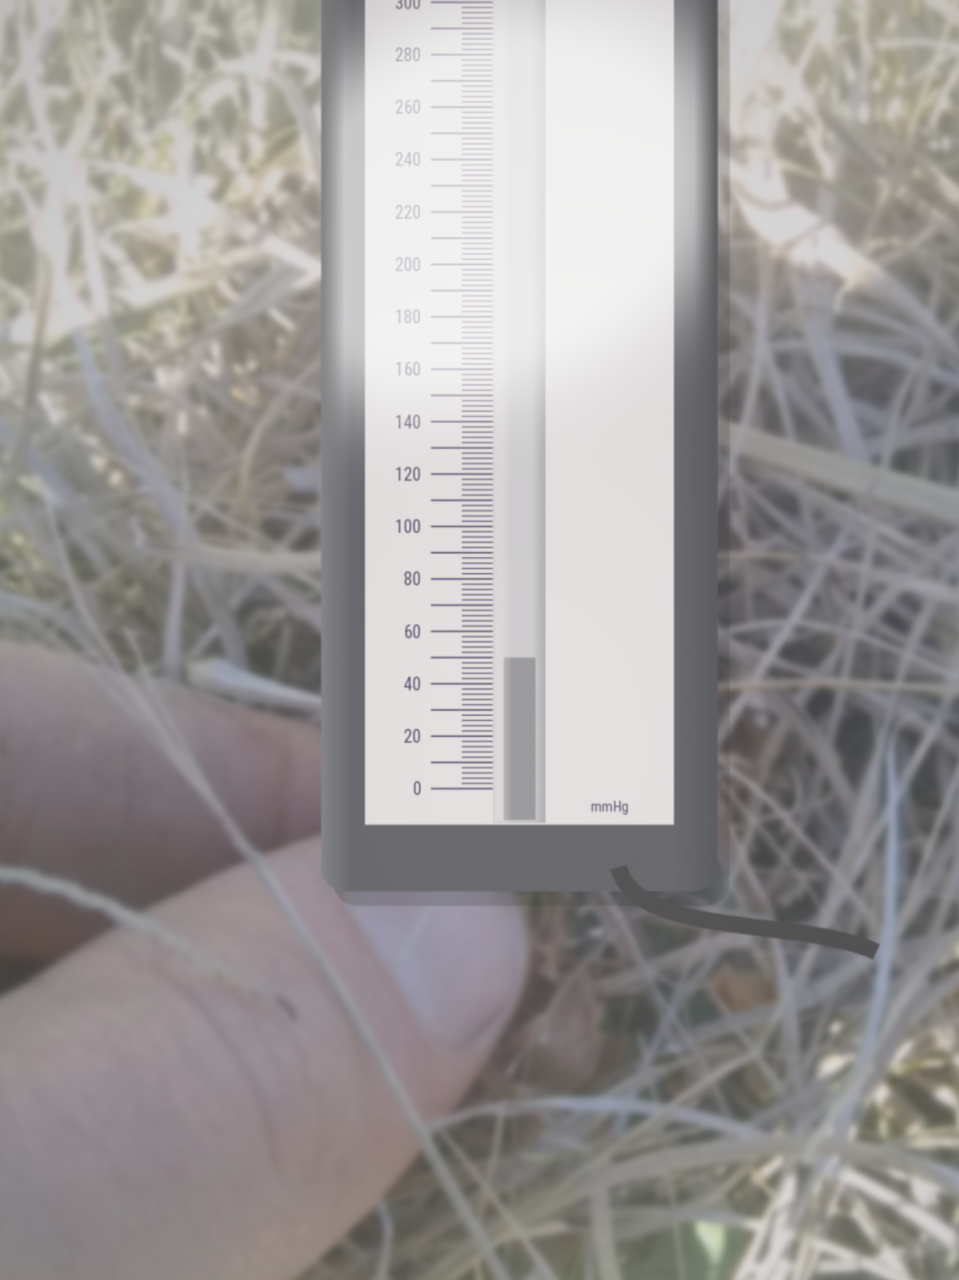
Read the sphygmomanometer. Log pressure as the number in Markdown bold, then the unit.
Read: **50** mmHg
